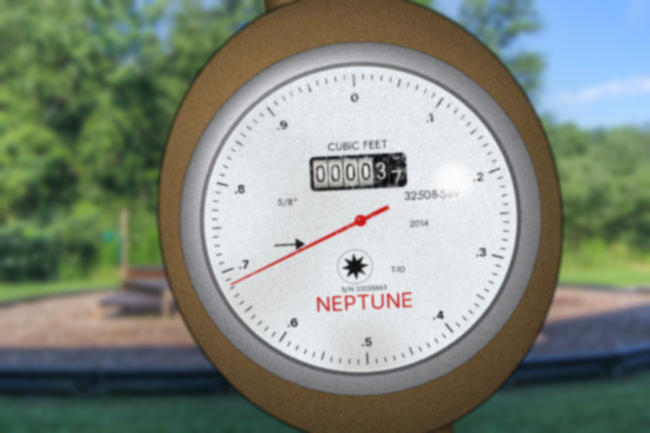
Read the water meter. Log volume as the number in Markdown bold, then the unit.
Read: **36.68** ft³
